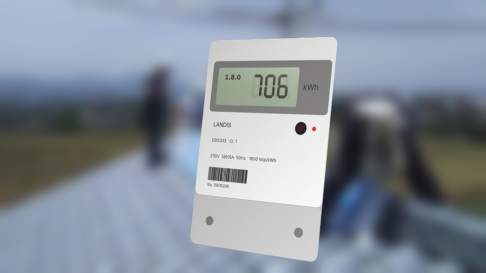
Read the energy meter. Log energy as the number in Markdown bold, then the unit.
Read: **706** kWh
